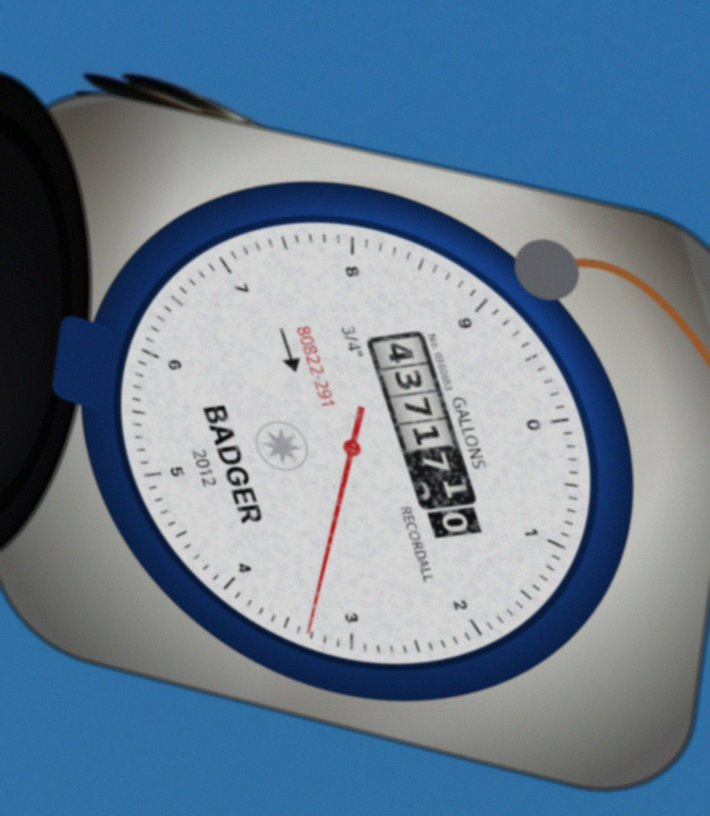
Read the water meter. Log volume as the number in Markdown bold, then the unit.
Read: **4371713.3** gal
